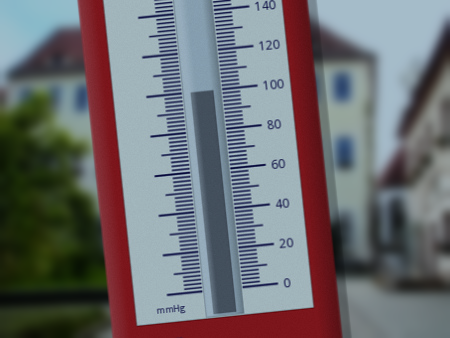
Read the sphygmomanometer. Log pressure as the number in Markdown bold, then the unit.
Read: **100** mmHg
